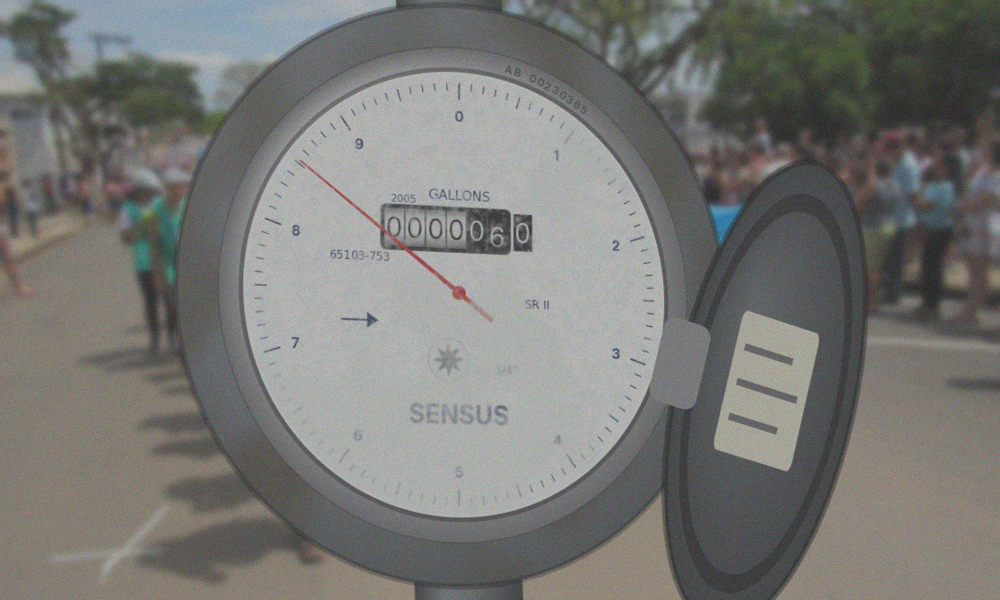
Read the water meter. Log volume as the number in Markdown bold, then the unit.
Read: **58.5** gal
